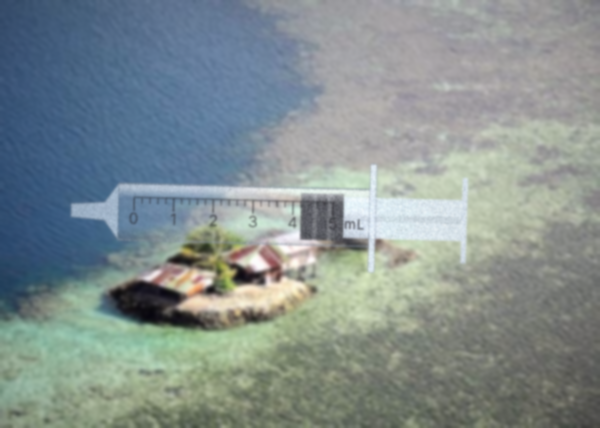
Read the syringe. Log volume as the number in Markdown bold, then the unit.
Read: **4.2** mL
